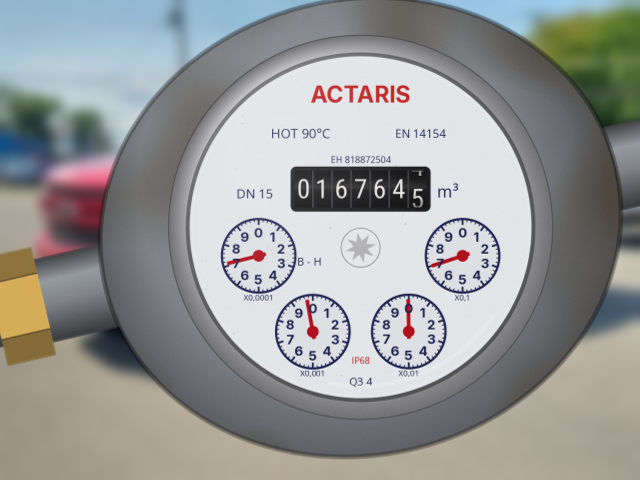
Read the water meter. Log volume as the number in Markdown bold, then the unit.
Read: **167644.6997** m³
